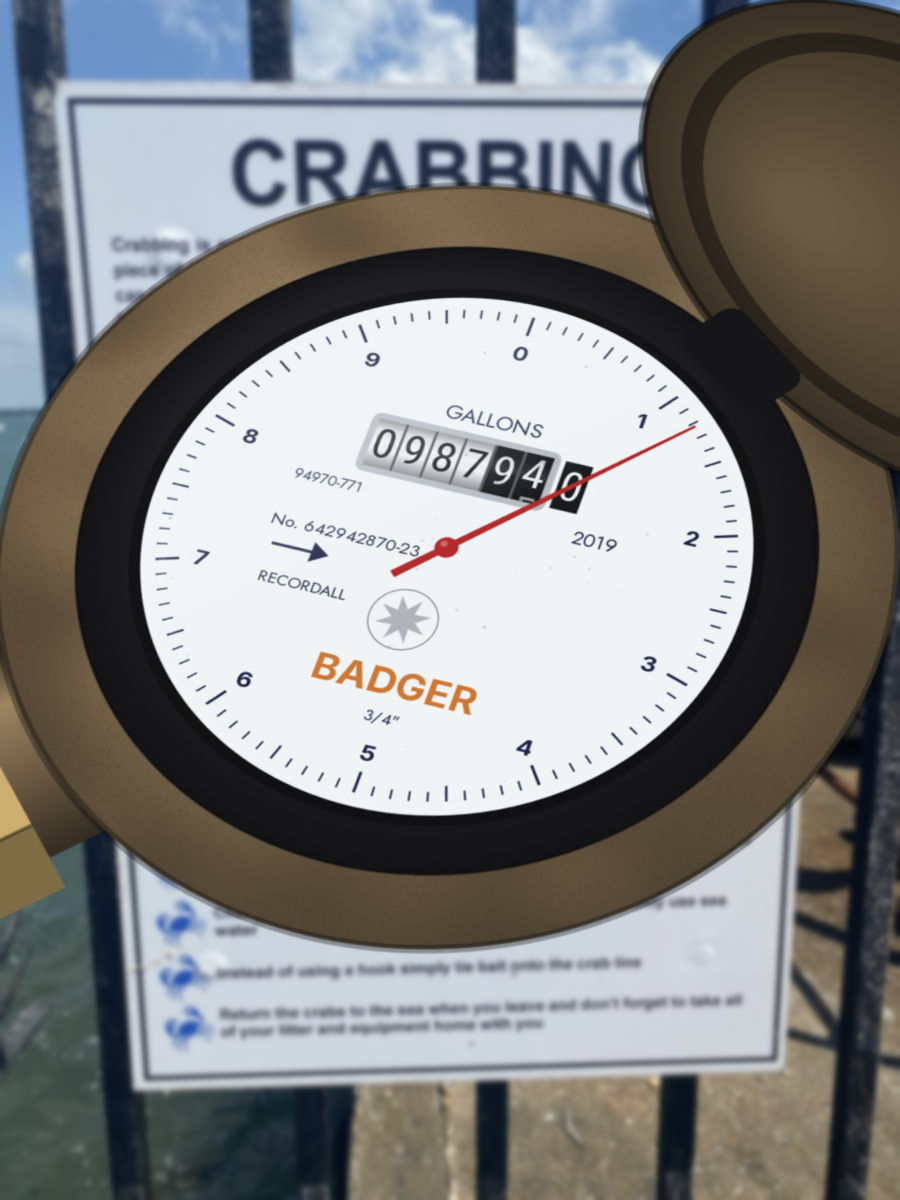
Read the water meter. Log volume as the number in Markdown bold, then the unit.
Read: **987941.2** gal
